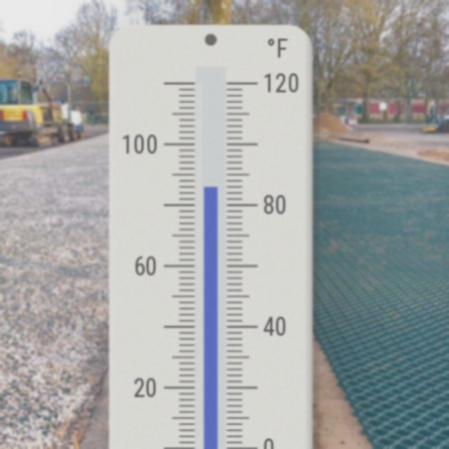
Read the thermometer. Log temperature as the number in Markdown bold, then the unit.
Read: **86** °F
